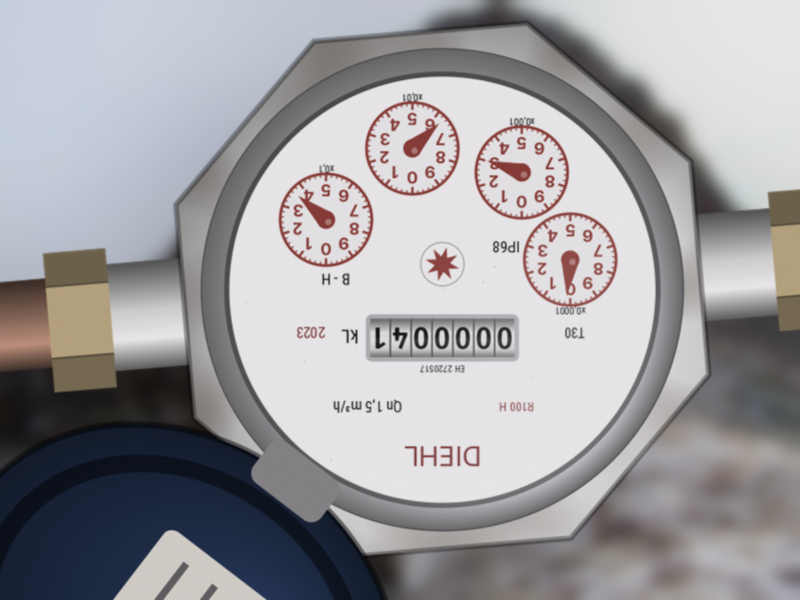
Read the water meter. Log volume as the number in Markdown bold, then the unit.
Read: **41.3630** kL
